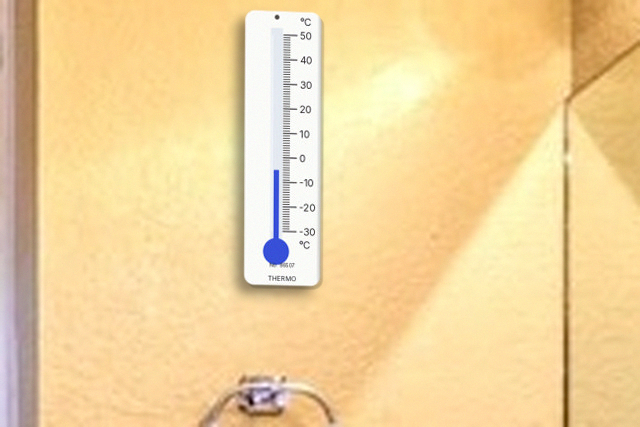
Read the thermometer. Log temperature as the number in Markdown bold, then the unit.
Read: **-5** °C
